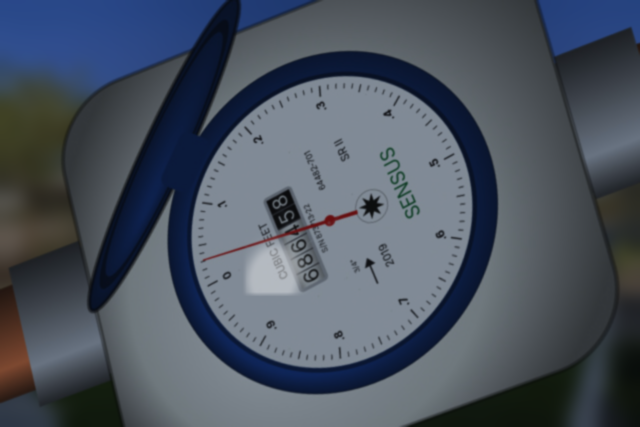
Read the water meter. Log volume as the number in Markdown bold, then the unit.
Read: **686458.03** ft³
